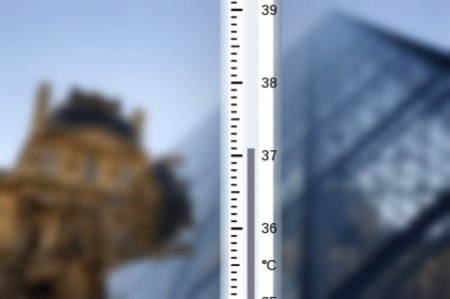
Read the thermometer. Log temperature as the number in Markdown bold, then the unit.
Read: **37.1** °C
